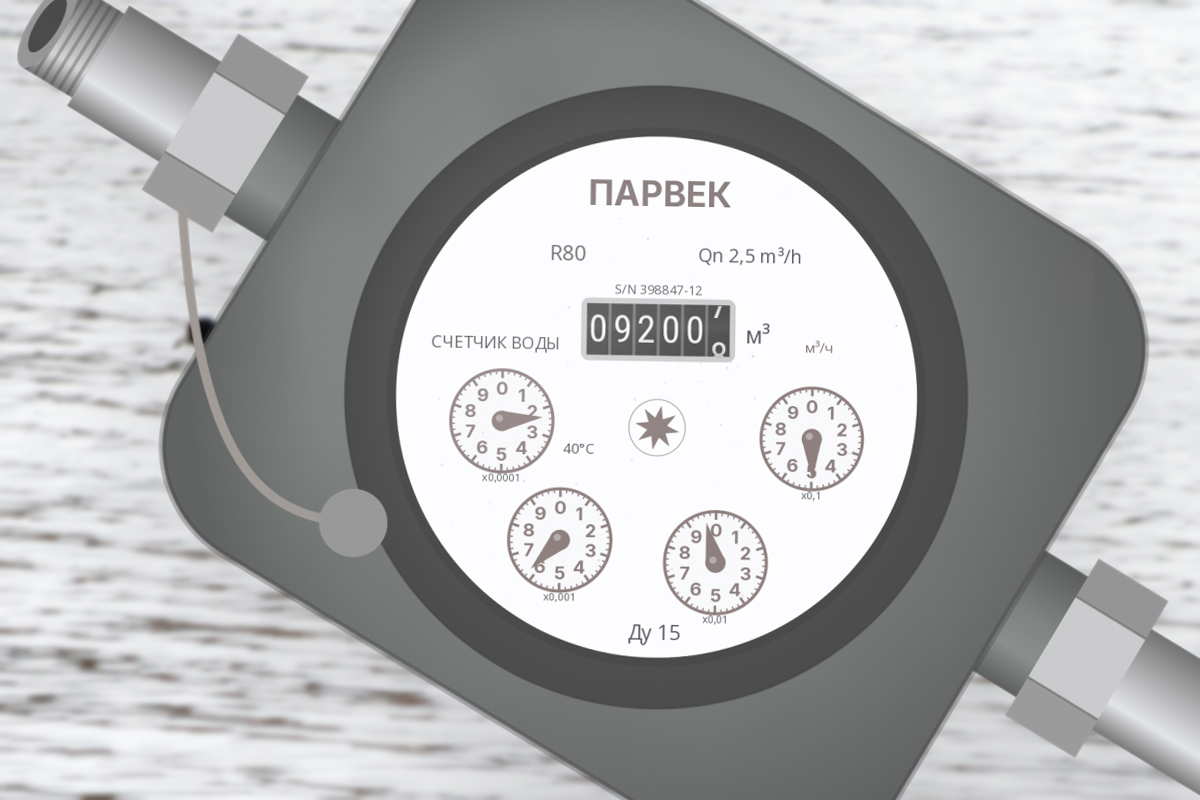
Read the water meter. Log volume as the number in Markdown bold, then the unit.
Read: **92007.4962** m³
